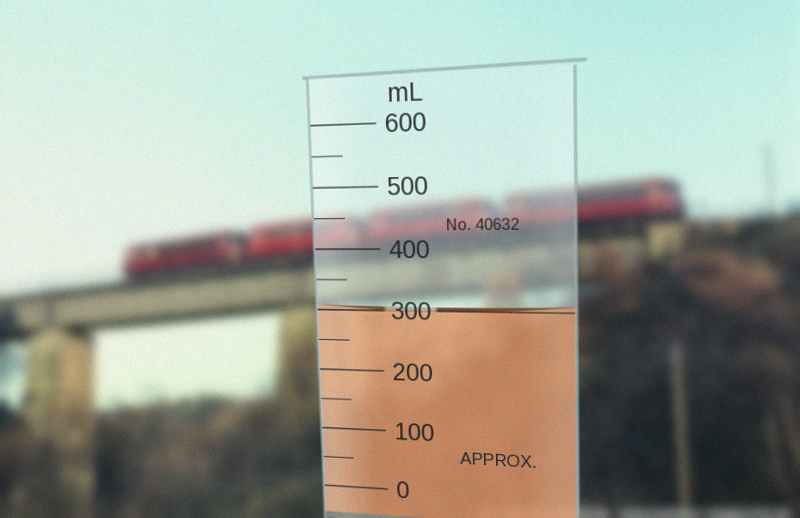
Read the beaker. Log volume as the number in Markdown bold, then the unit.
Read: **300** mL
